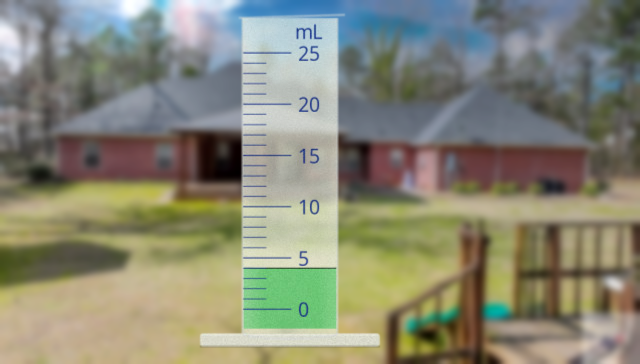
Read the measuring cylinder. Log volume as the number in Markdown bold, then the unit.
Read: **4** mL
